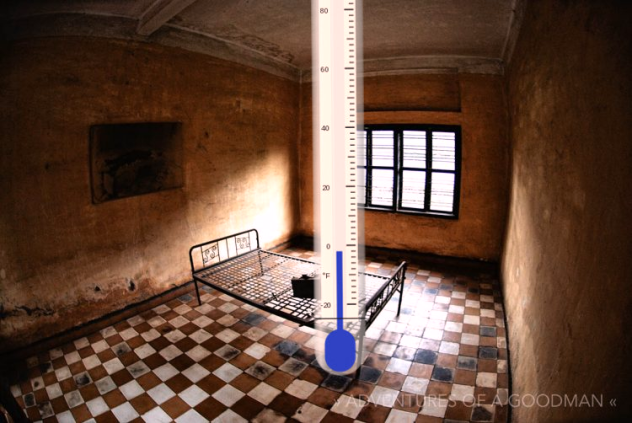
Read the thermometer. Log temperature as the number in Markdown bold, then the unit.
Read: **-2** °F
